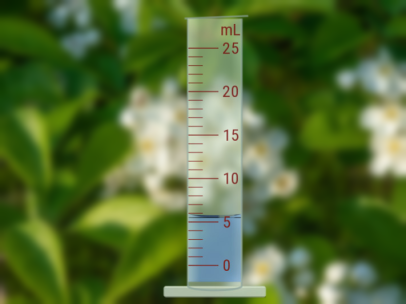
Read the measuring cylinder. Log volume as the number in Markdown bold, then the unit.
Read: **5.5** mL
